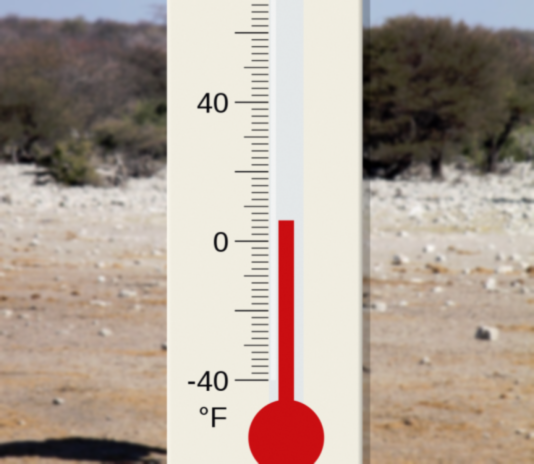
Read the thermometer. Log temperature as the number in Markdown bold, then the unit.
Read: **6** °F
